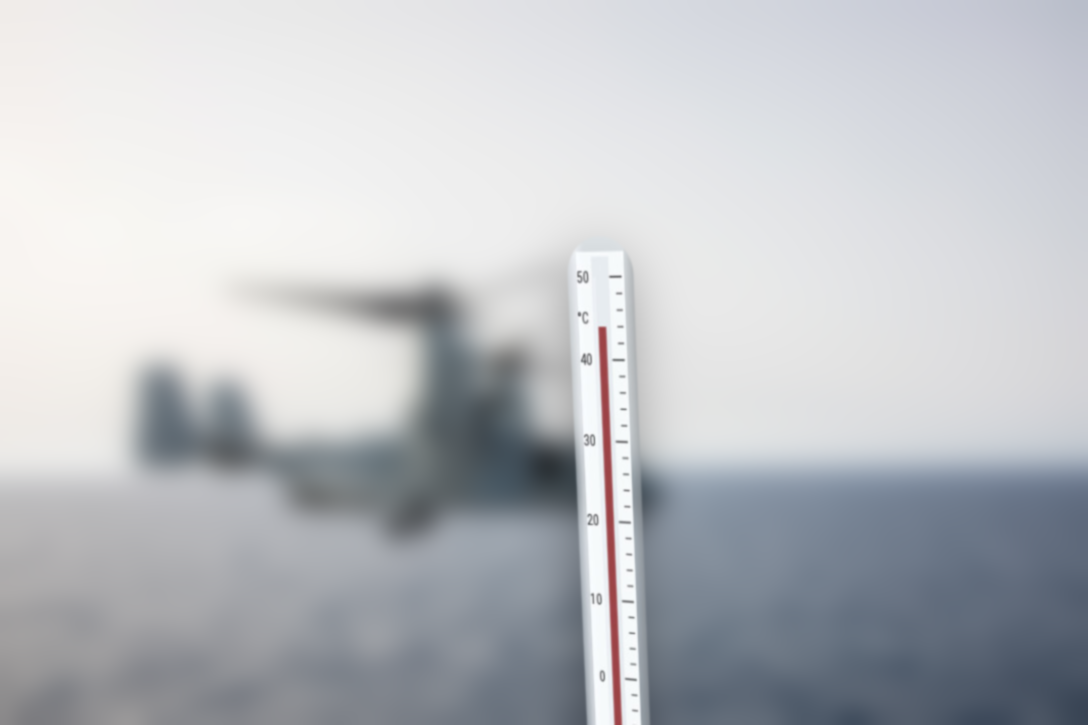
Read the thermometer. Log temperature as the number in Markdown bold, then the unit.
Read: **44** °C
